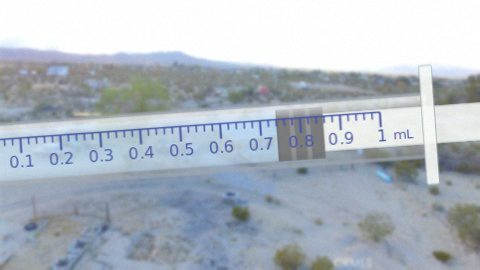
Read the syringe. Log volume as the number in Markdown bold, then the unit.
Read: **0.74** mL
